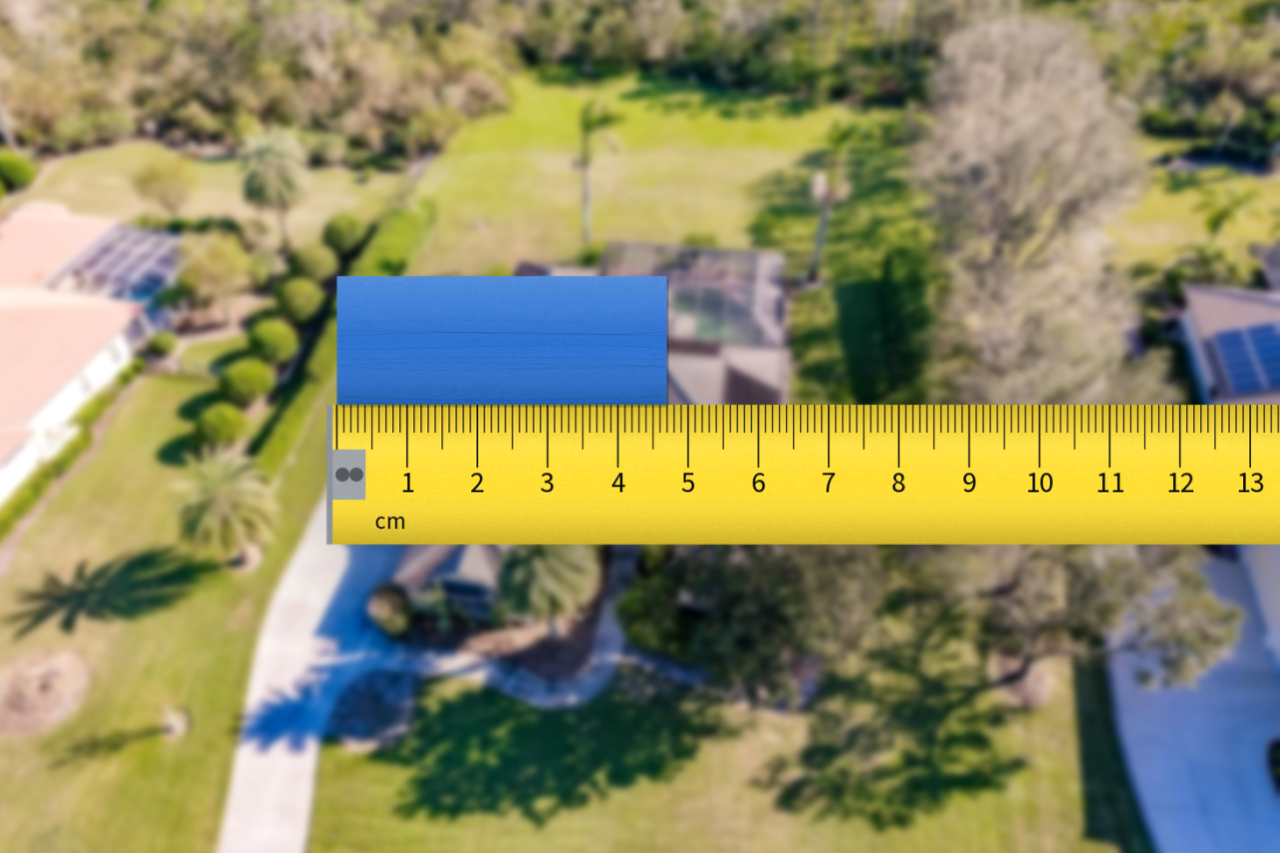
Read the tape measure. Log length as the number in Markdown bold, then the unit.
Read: **4.7** cm
